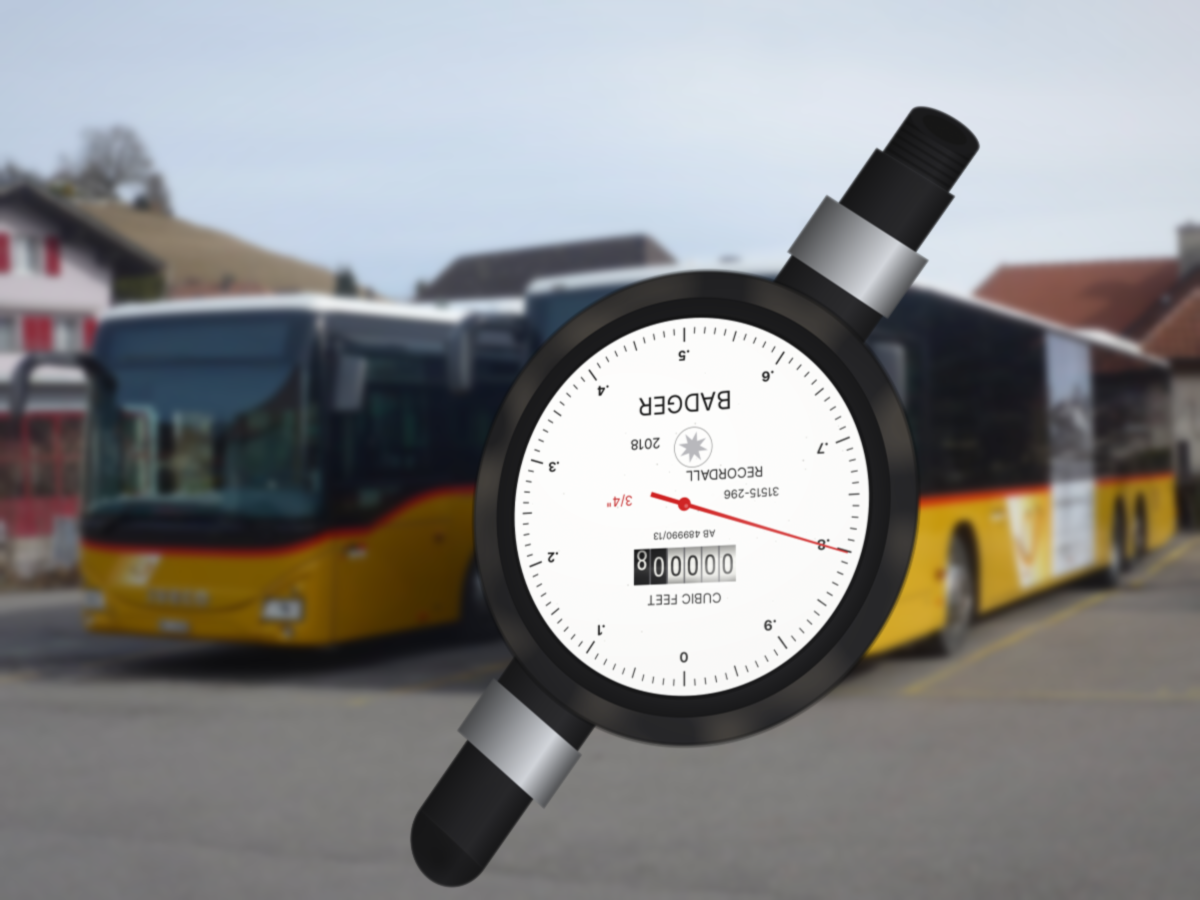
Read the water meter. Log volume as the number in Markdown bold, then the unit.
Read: **7.80** ft³
